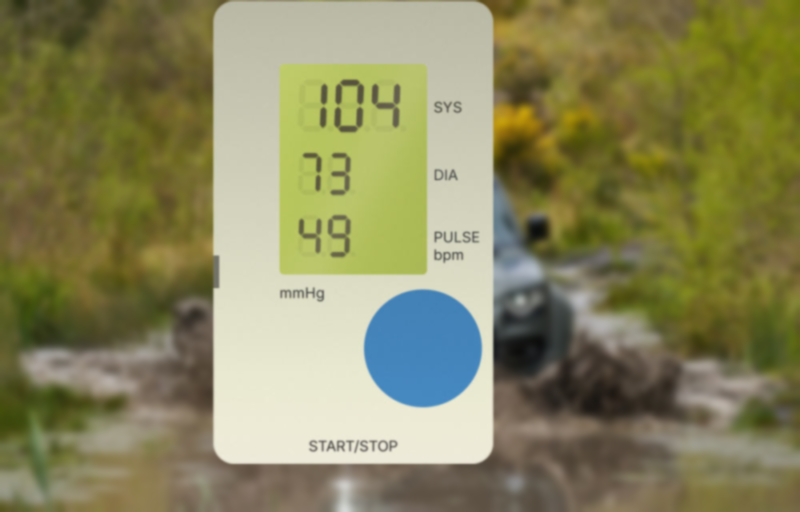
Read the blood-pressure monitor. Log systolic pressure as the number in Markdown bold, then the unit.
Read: **104** mmHg
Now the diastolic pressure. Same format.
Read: **73** mmHg
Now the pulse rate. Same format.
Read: **49** bpm
